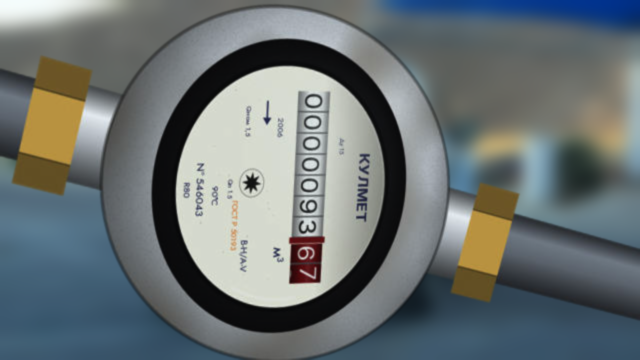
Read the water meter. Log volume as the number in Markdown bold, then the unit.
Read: **93.67** m³
